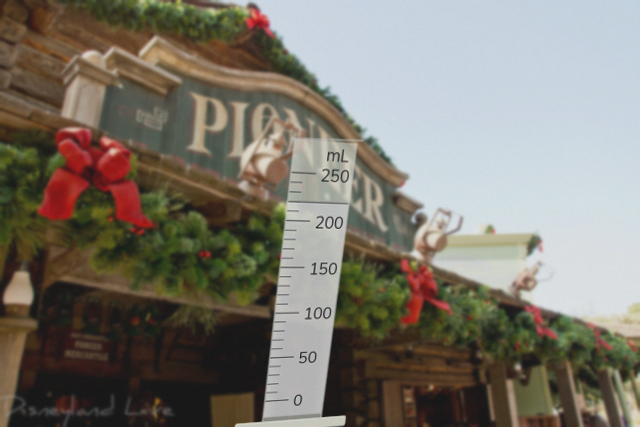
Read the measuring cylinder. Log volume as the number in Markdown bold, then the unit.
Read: **220** mL
